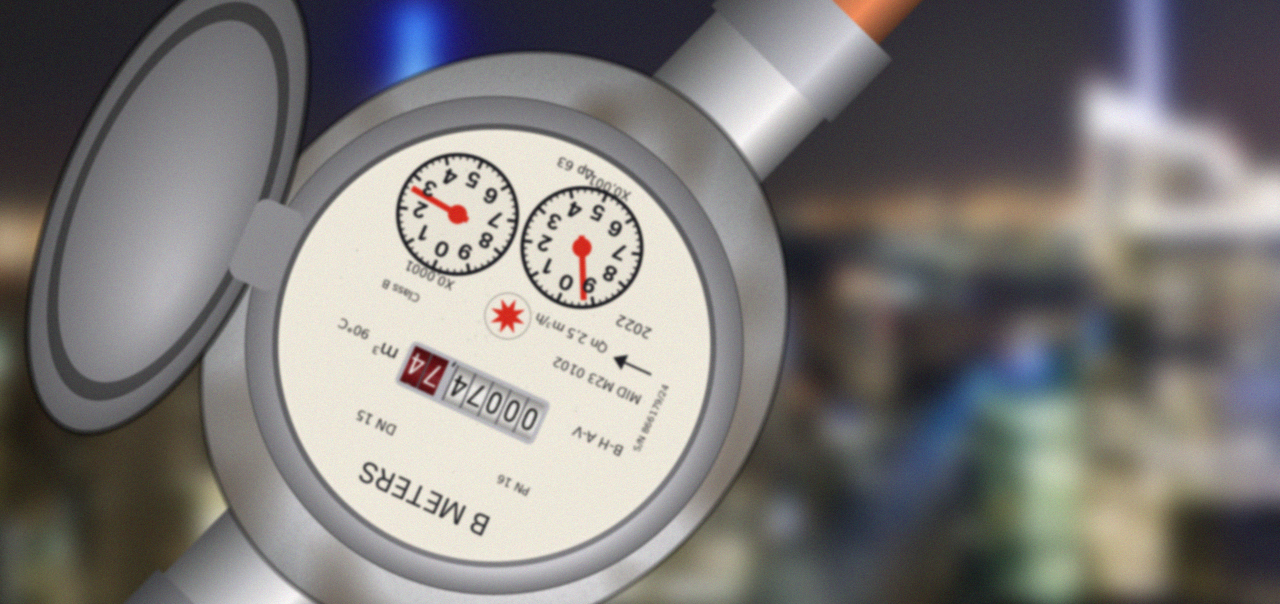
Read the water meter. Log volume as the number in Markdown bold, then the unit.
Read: **74.7392** m³
